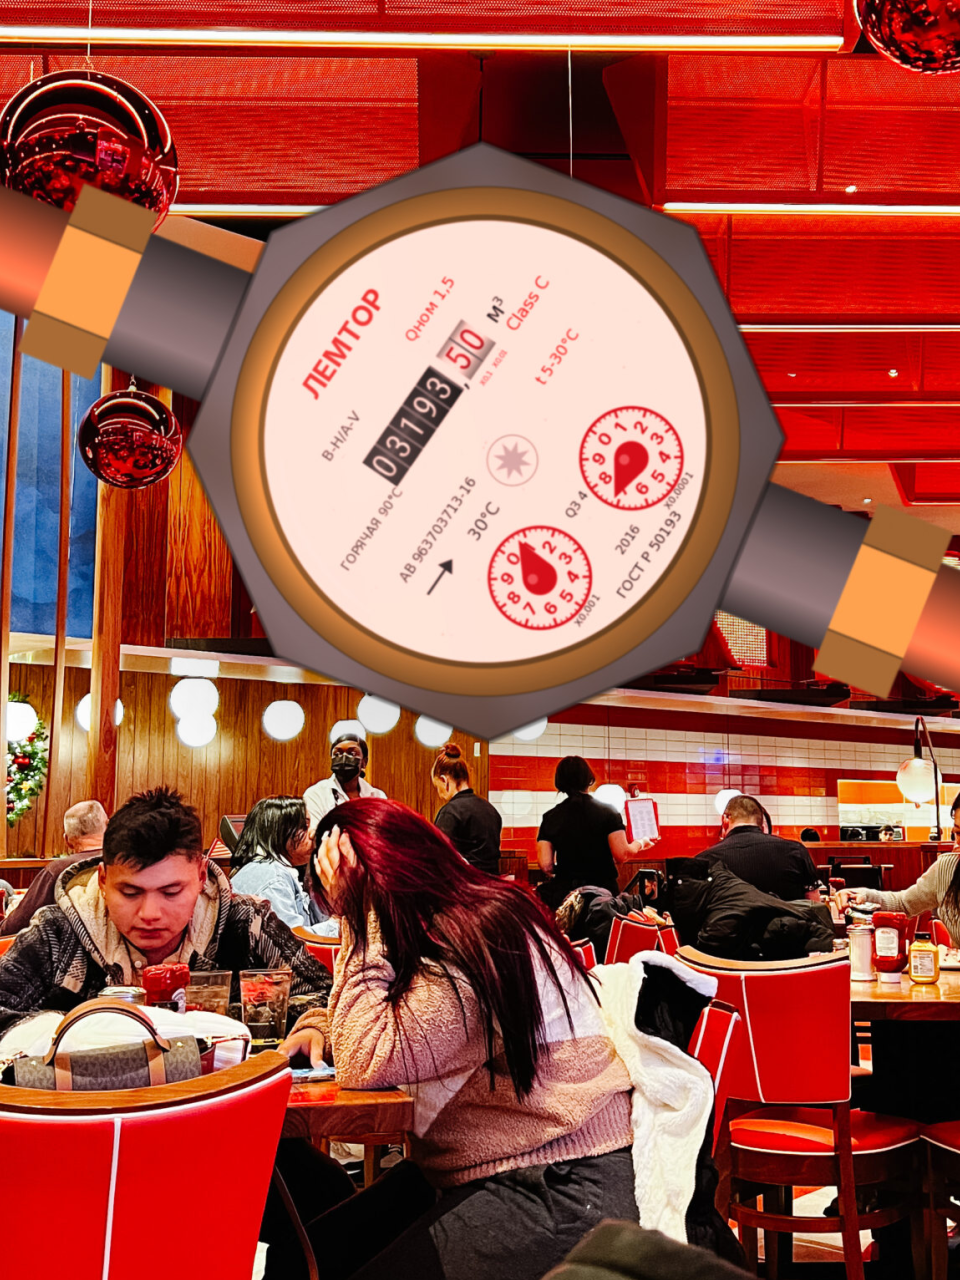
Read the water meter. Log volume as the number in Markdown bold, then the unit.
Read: **3193.5007** m³
